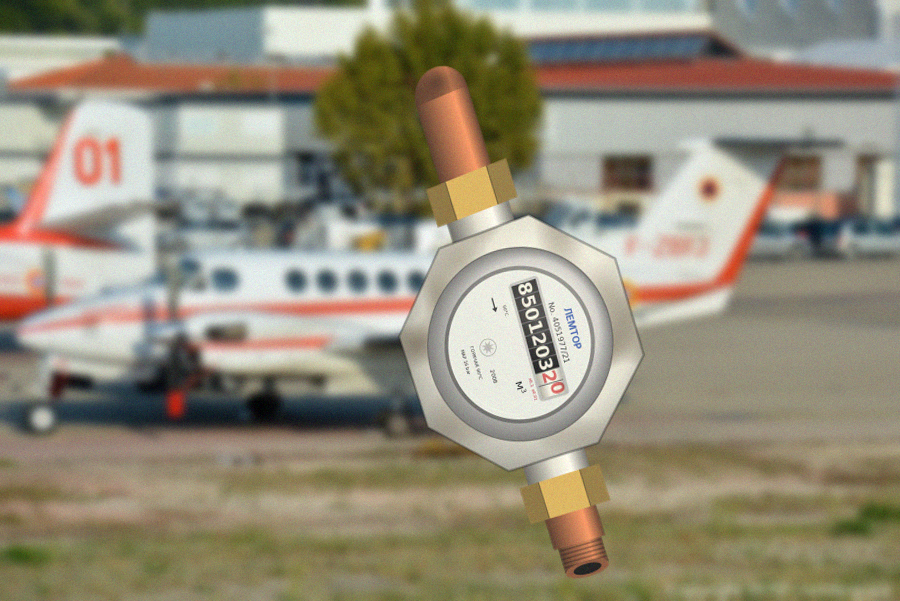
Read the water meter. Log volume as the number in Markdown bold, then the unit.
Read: **8501203.20** m³
